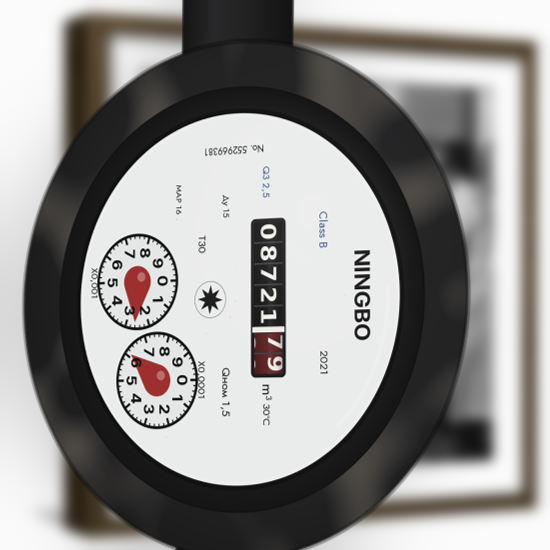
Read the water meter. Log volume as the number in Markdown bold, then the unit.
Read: **8721.7926** m³
